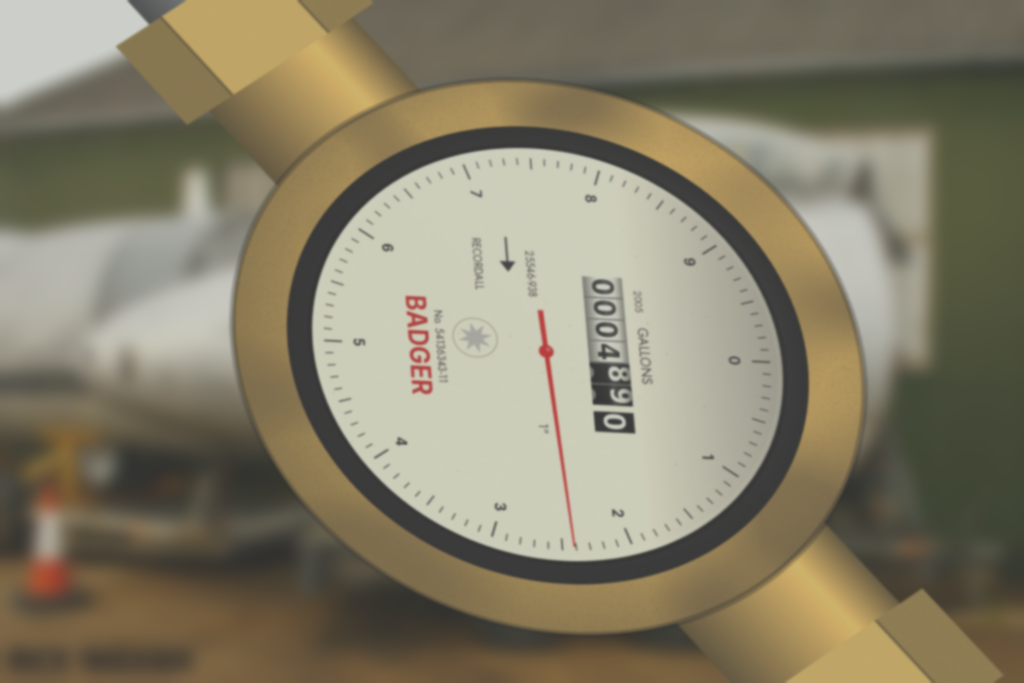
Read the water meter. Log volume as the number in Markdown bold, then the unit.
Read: **4892.4** gal
